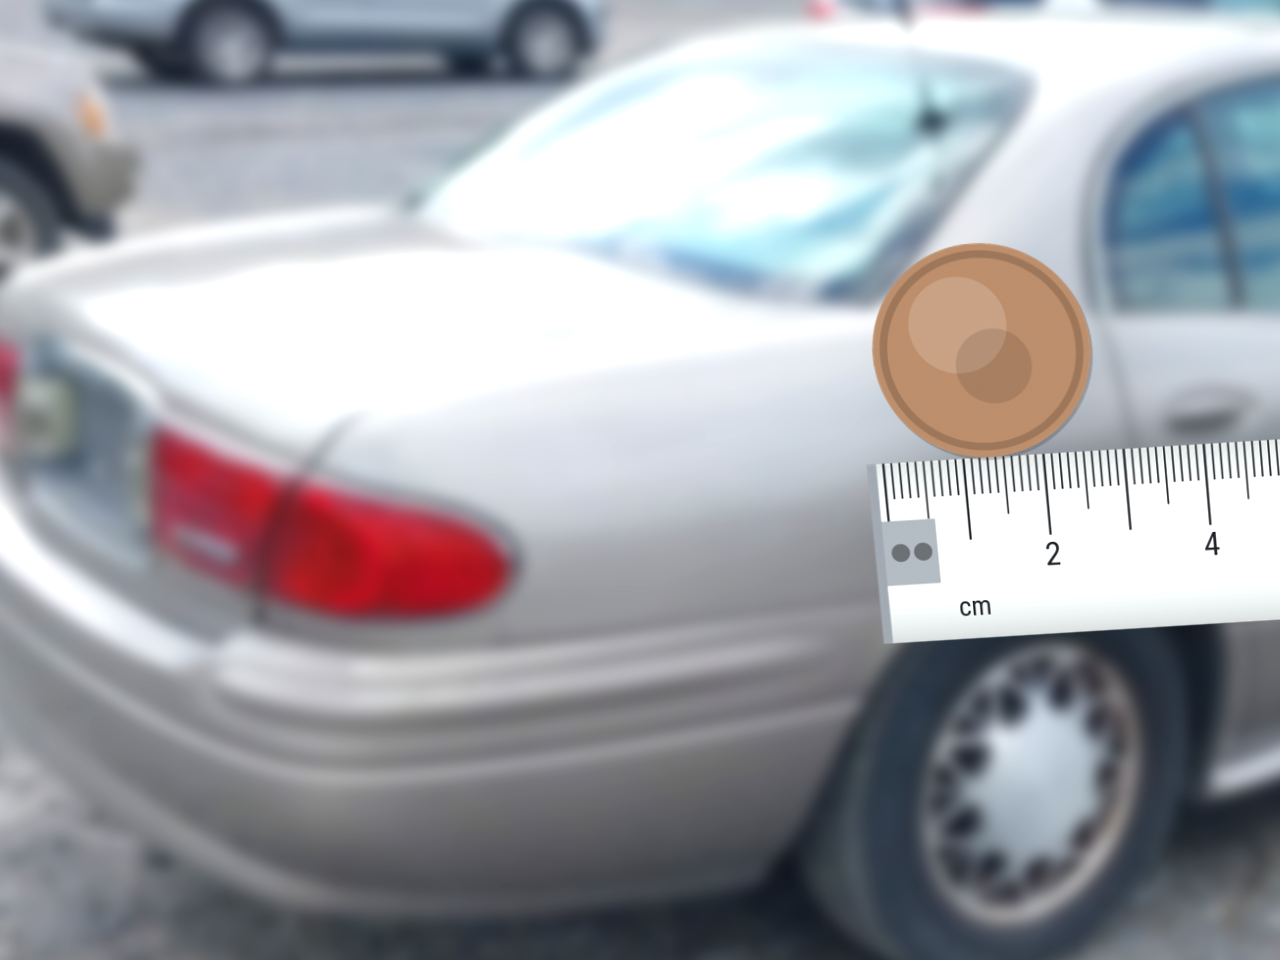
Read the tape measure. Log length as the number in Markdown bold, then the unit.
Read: **2.7** cm
